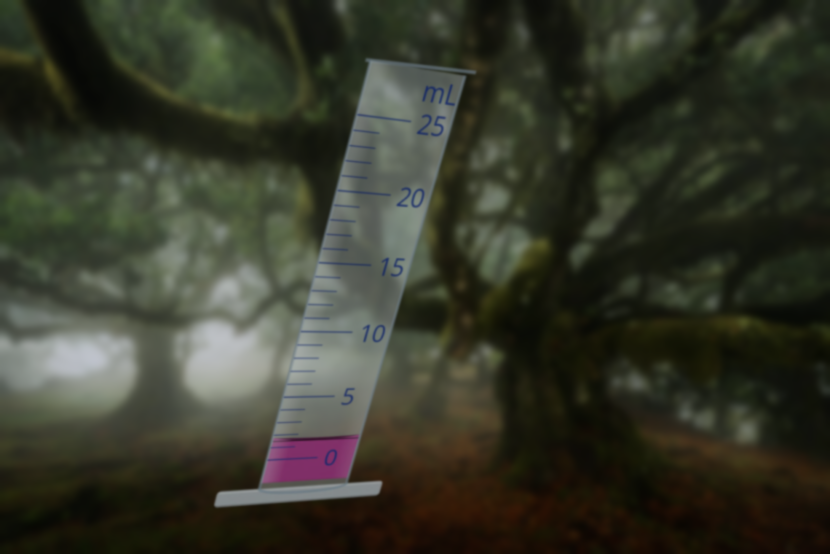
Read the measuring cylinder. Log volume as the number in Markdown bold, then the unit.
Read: **1.5** mL
